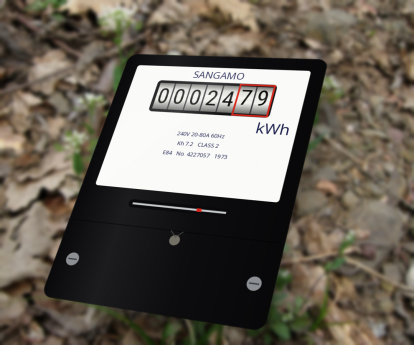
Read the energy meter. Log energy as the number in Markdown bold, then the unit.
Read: **24.79** kWh
